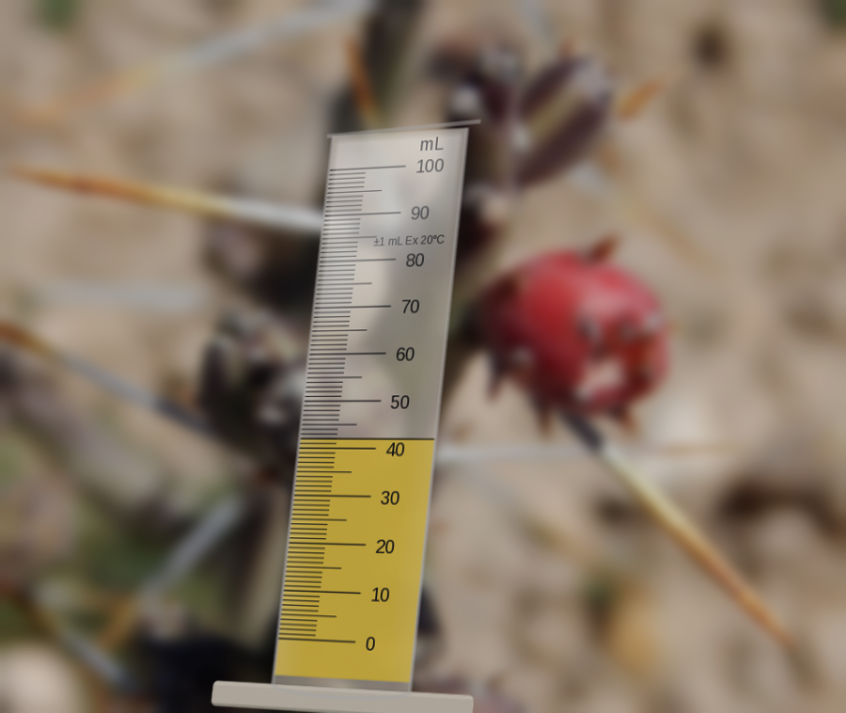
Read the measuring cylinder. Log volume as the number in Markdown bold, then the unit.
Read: **42** mL
